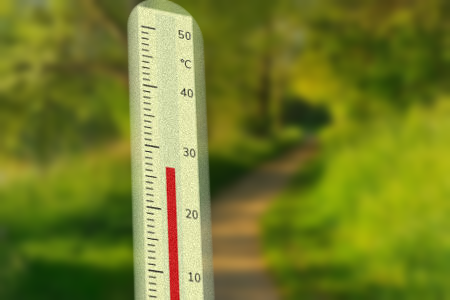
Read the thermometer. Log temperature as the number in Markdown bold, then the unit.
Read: **27** °C
